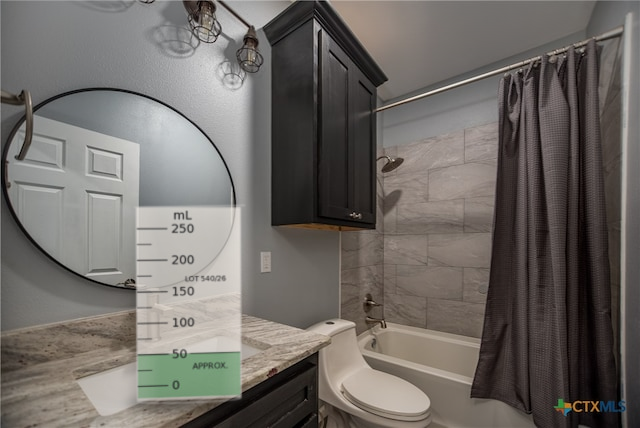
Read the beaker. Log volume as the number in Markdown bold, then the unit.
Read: **50** mL
